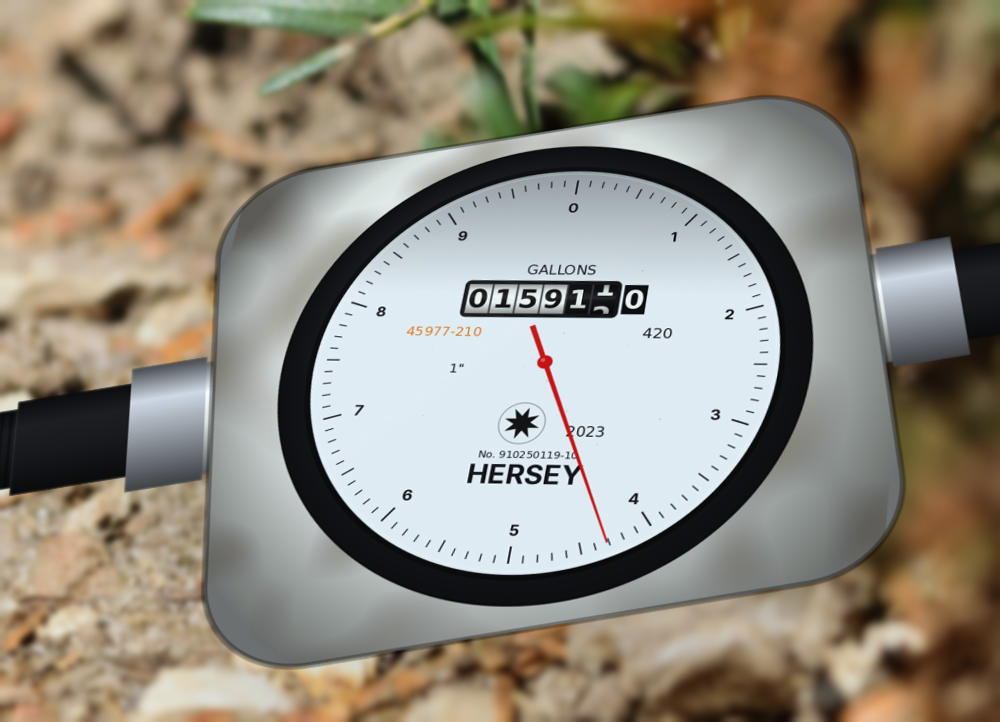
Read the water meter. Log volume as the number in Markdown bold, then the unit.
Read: **159114.3** gal
